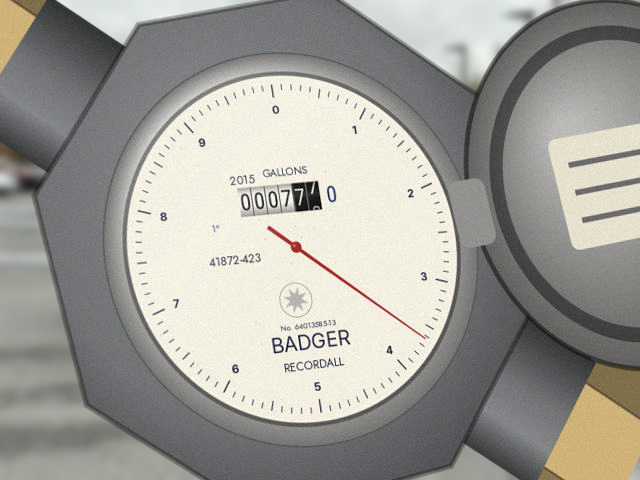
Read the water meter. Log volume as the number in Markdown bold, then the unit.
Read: **7773.6** gal
